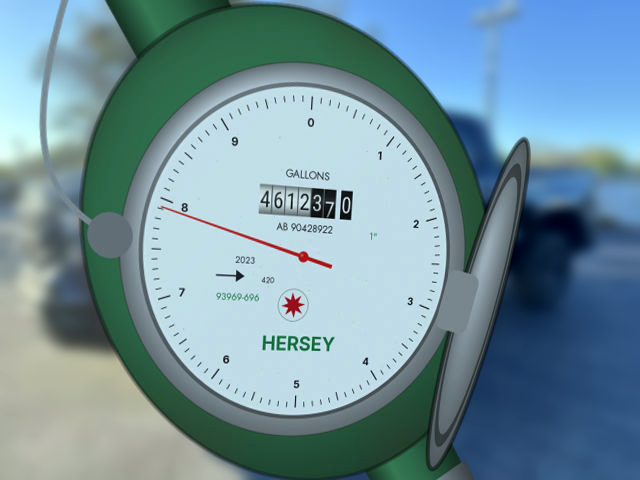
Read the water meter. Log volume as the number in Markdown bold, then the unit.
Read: **4612367.9** gal
